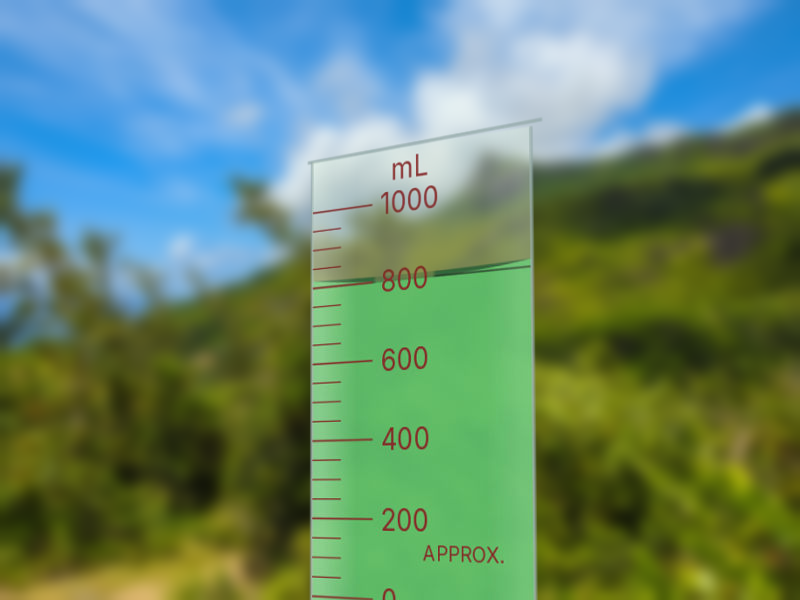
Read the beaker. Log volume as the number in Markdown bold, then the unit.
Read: **800** mL
